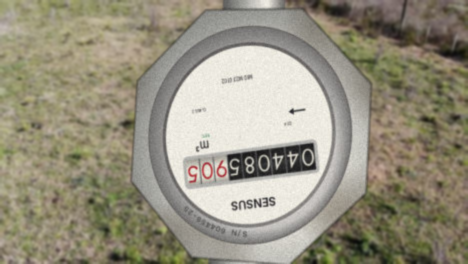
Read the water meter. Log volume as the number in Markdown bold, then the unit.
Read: **44085.905** m³
